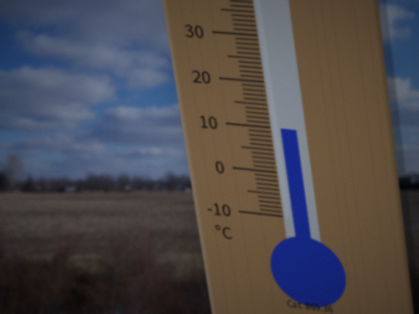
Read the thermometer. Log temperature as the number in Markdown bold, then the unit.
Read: **10** °C
